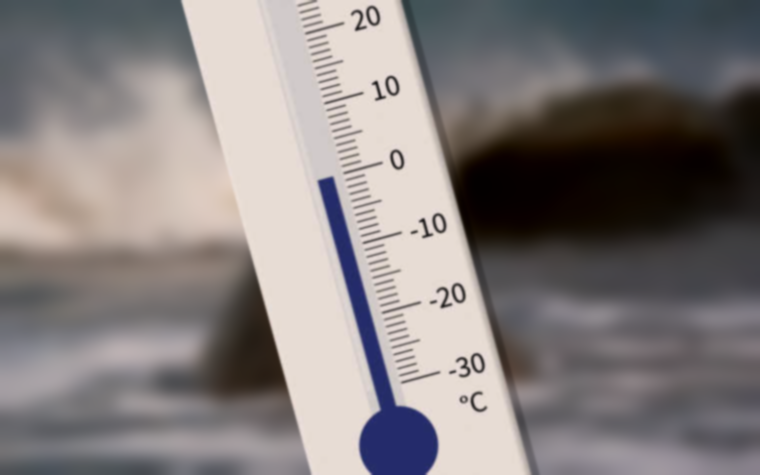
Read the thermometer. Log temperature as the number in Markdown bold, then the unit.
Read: **0** °C
